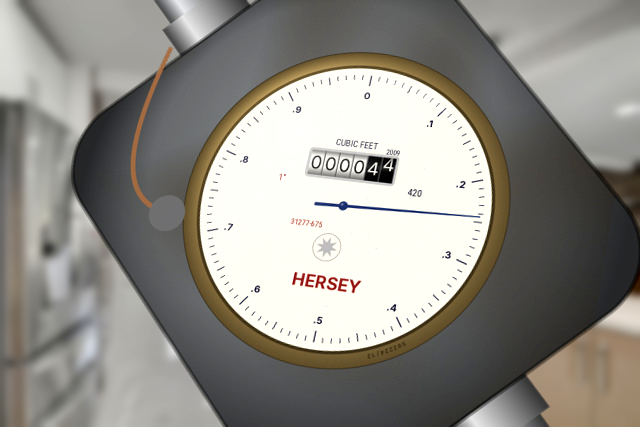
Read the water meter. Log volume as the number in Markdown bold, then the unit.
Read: **44.24** ft³
